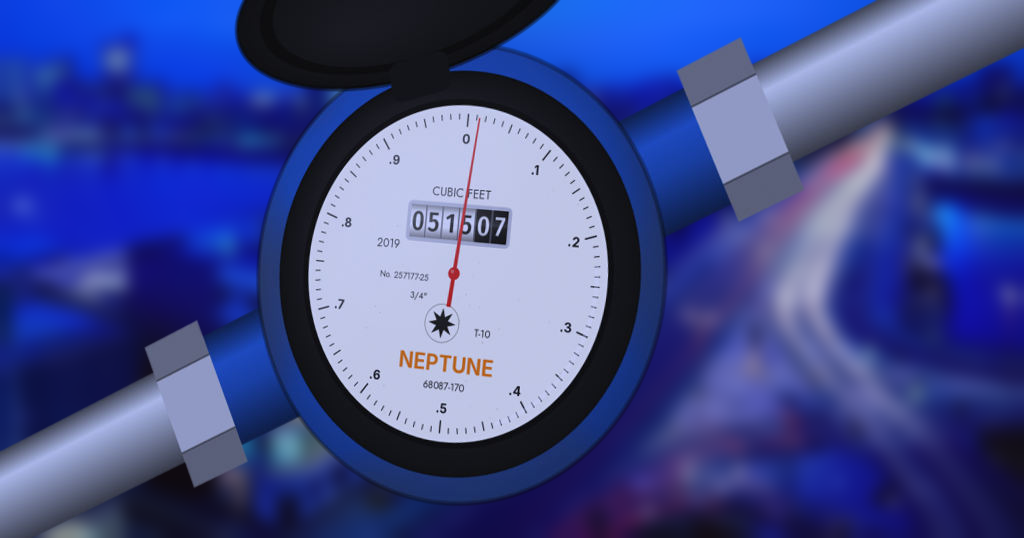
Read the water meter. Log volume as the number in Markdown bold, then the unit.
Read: **51507.01** ft³
